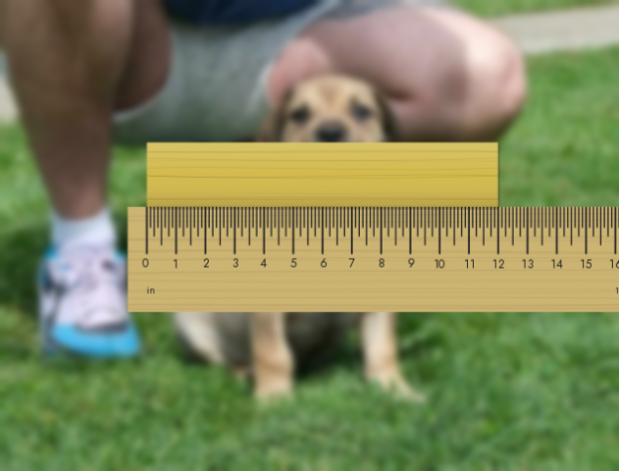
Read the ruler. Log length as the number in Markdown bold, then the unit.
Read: **12** in
